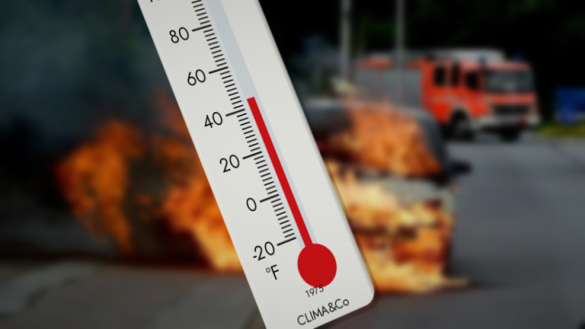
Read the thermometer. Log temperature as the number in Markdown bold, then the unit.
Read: **44** °F
